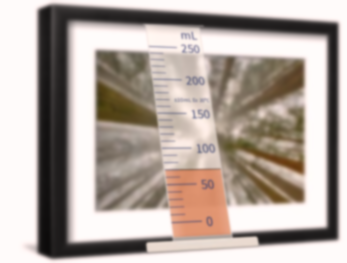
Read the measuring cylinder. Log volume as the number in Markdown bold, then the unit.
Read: **70** mL
